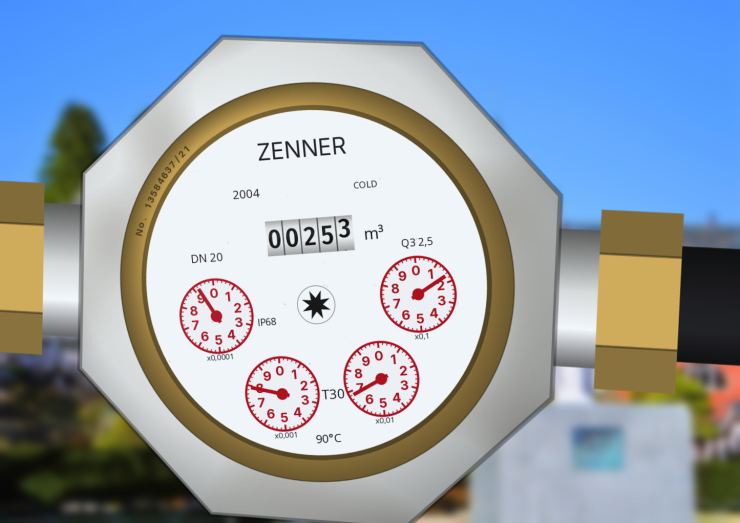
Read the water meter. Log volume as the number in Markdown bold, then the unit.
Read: **253.1679** m³
